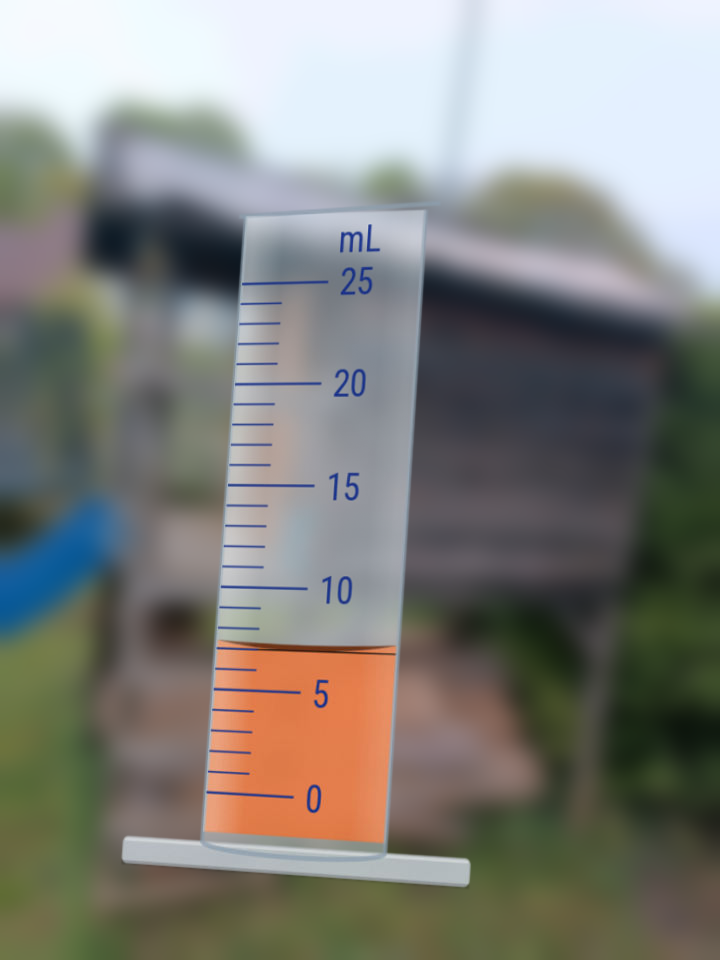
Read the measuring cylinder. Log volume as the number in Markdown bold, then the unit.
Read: **7** mL
